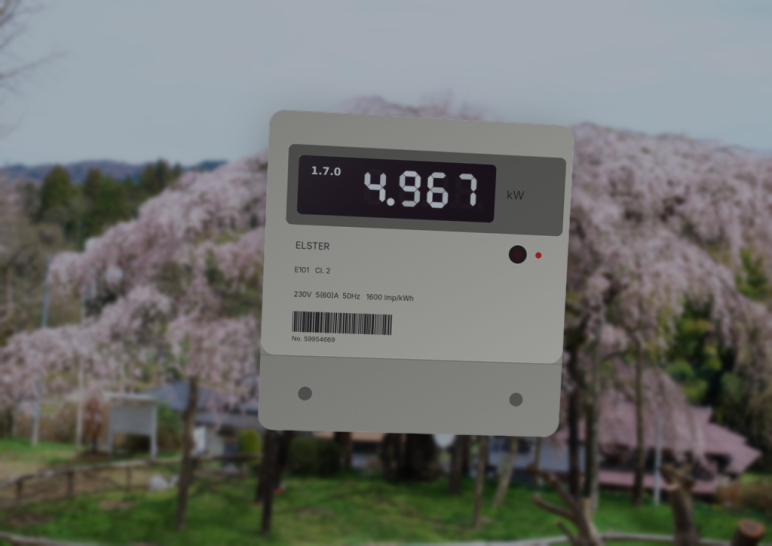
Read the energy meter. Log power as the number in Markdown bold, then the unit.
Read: **4.967** kW
